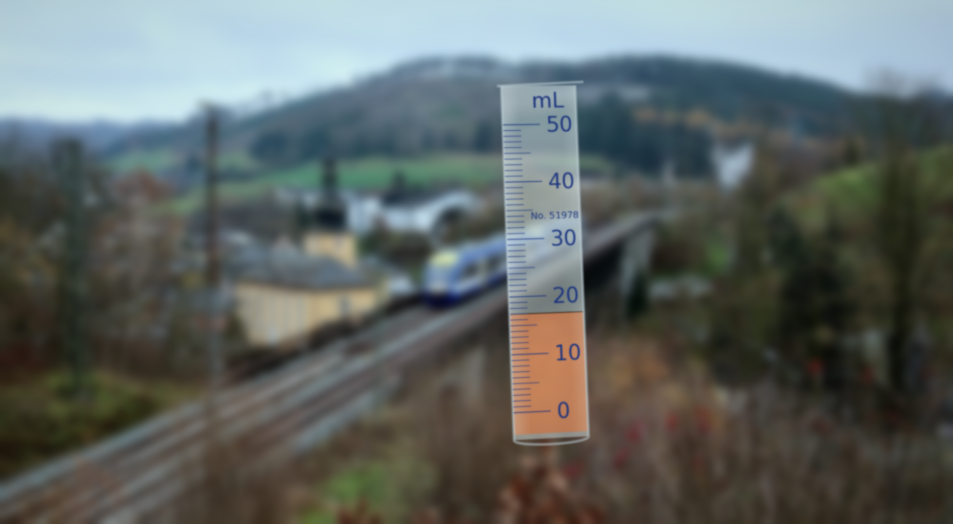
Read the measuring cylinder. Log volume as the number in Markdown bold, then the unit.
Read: **17** mL
